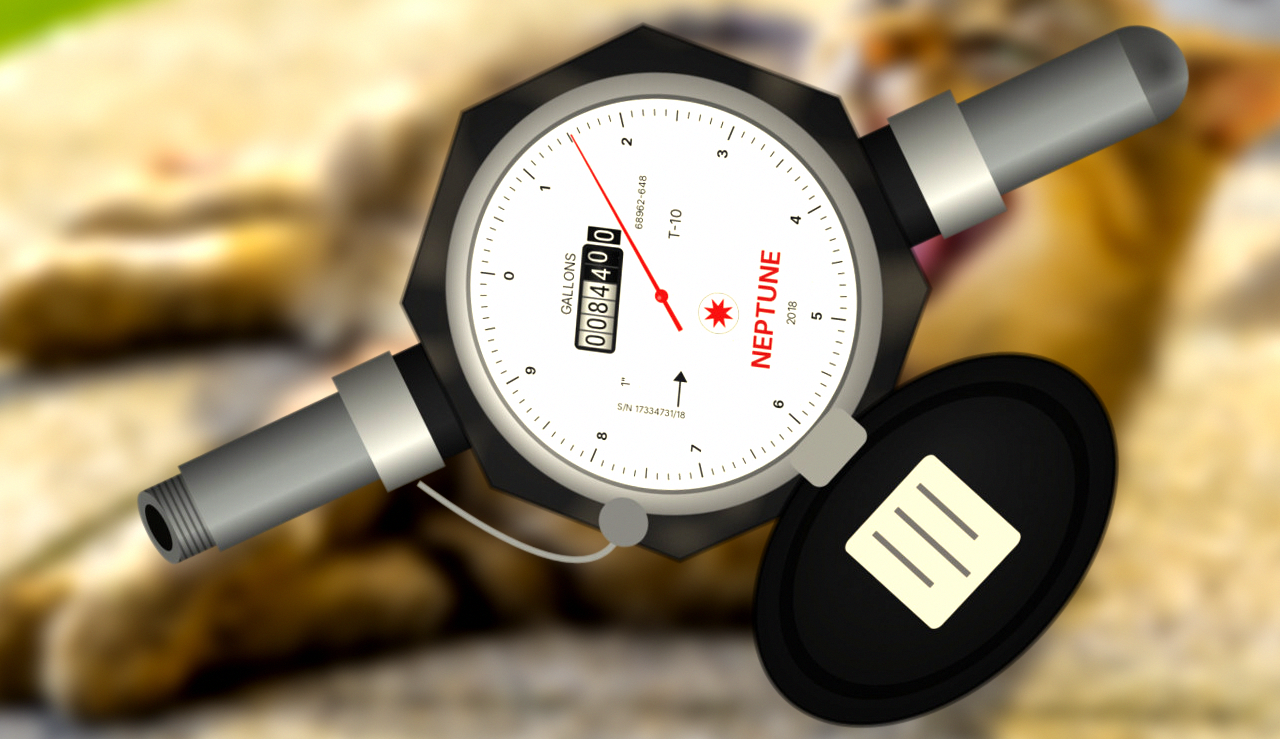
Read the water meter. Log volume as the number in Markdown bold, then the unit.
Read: **84401.5** gal
